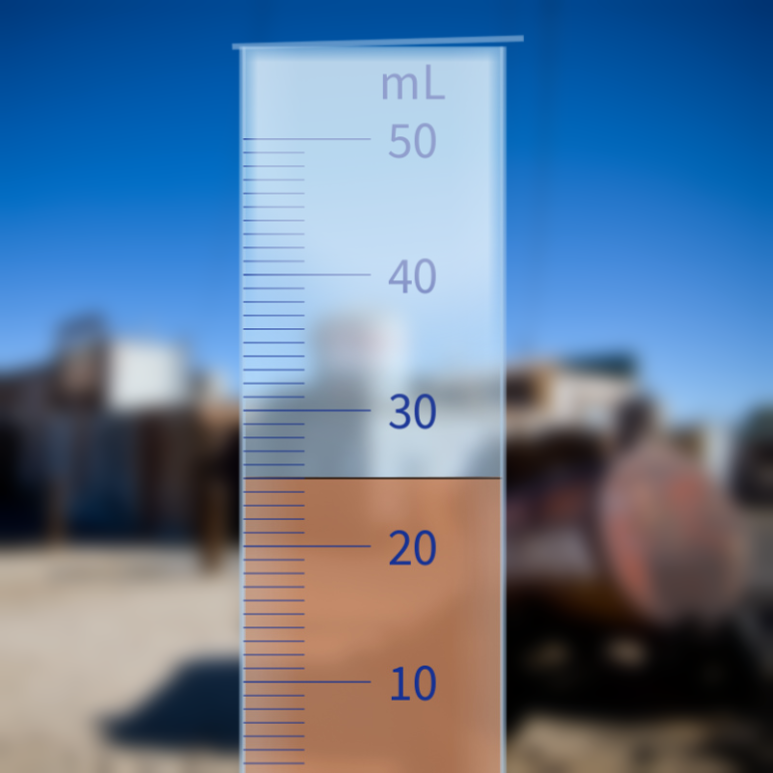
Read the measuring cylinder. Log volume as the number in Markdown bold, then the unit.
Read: **25** mL
